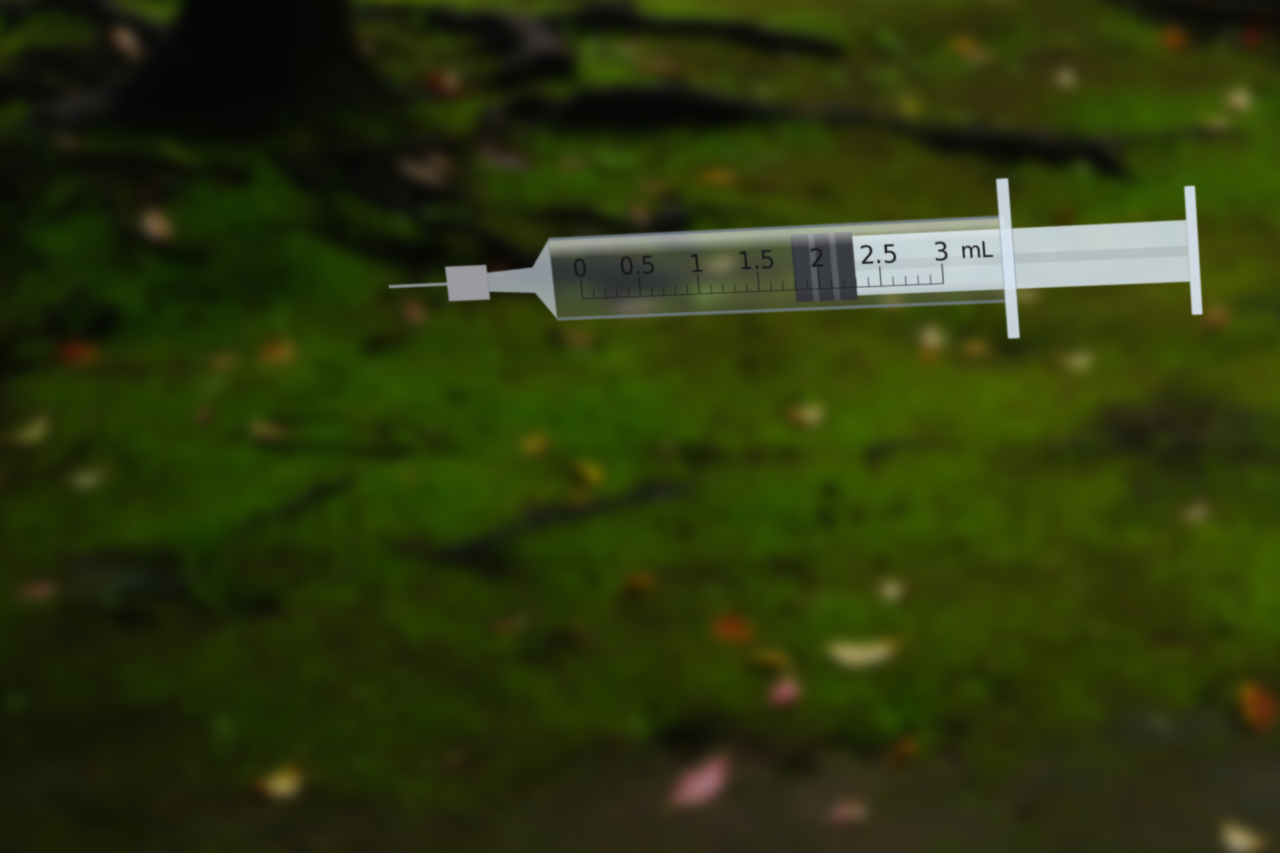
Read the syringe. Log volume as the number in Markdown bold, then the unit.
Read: **1.8** mL
